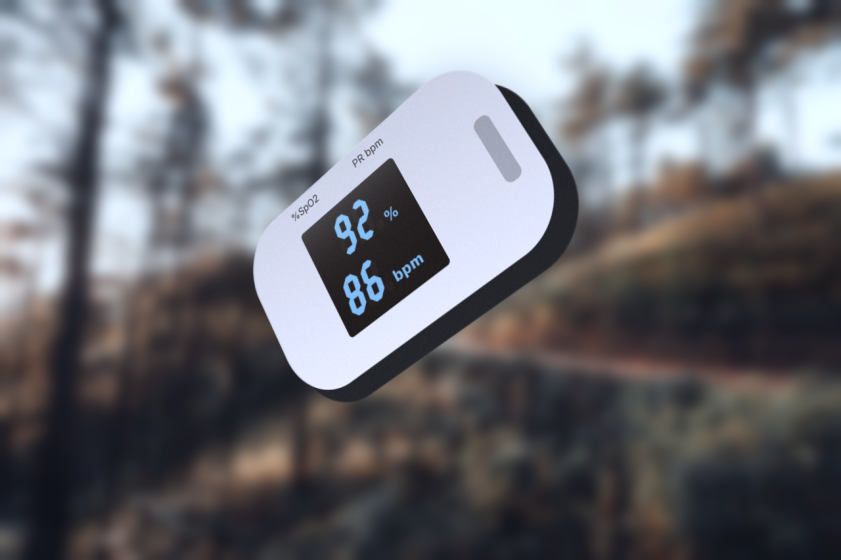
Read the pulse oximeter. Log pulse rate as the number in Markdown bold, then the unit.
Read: **86** bpm
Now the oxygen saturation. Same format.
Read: **92** %
